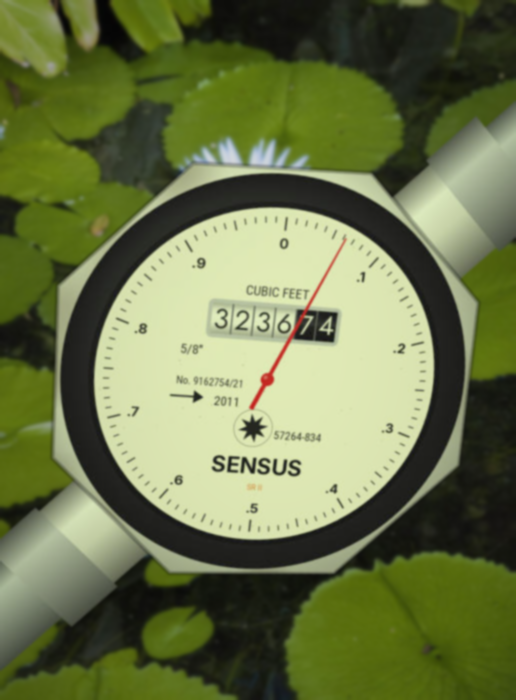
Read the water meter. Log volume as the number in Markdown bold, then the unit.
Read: **323674.06** ft³
